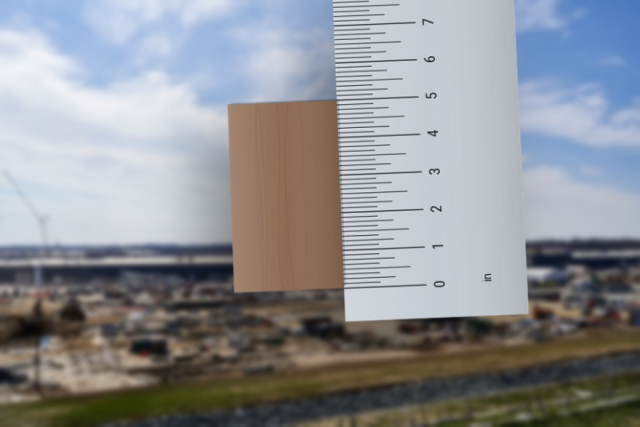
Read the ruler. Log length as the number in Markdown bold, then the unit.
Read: **5** in
